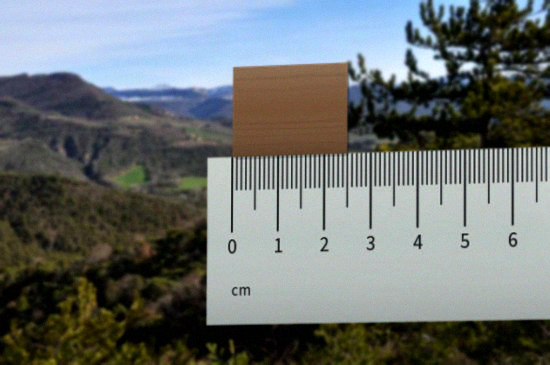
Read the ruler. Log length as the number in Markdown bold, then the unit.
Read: **2.5** cm
